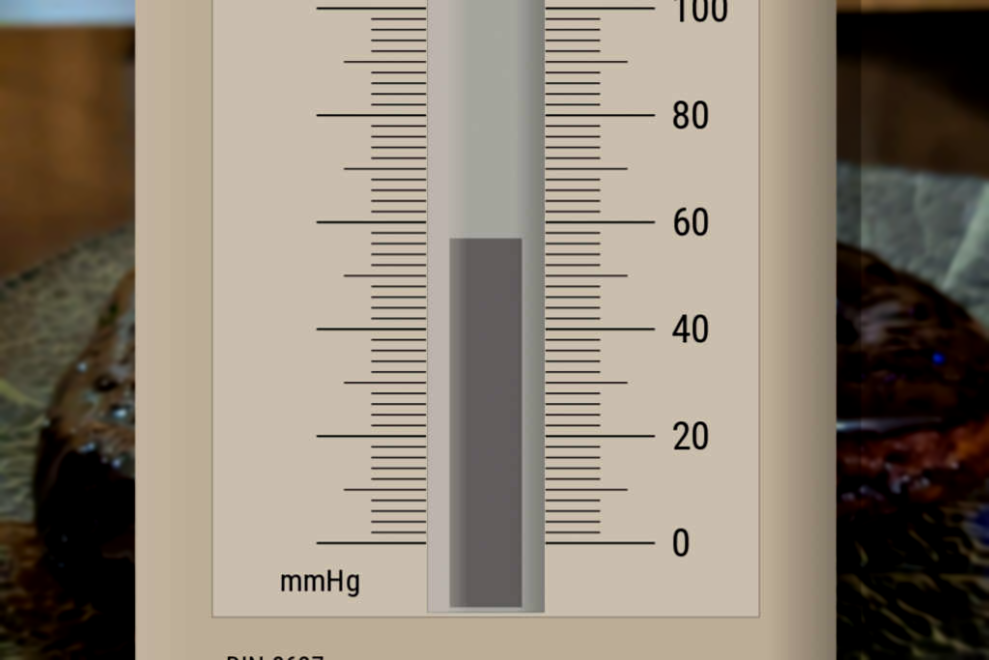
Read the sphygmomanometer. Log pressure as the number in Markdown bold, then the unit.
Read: **57** mmHg
